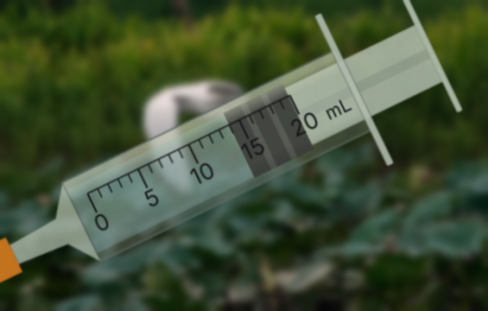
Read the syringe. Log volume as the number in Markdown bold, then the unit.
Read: **14** mL
